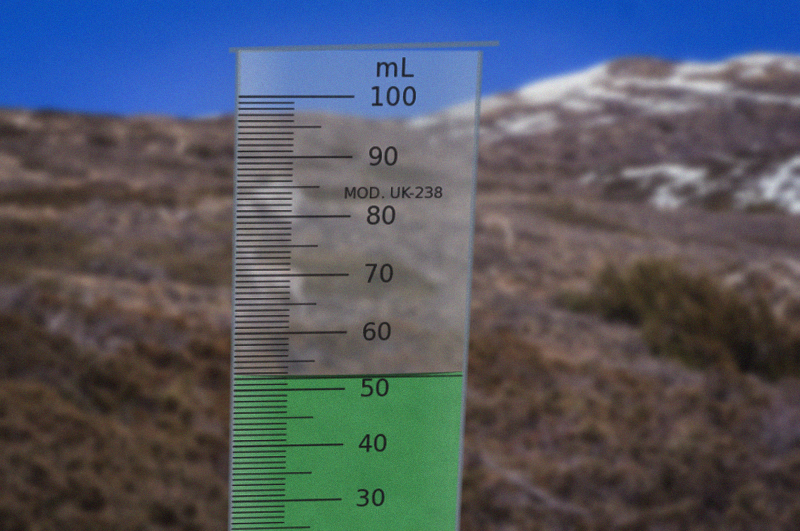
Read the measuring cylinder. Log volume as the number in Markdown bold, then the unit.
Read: **52** mL
